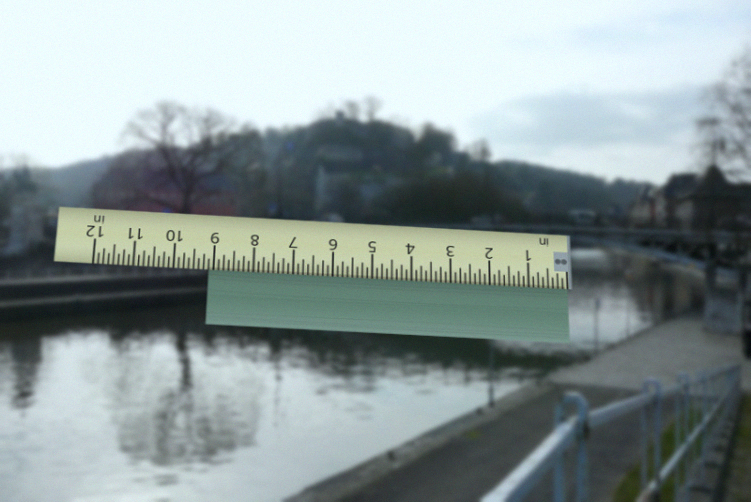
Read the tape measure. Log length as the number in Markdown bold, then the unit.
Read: **9.125** in
